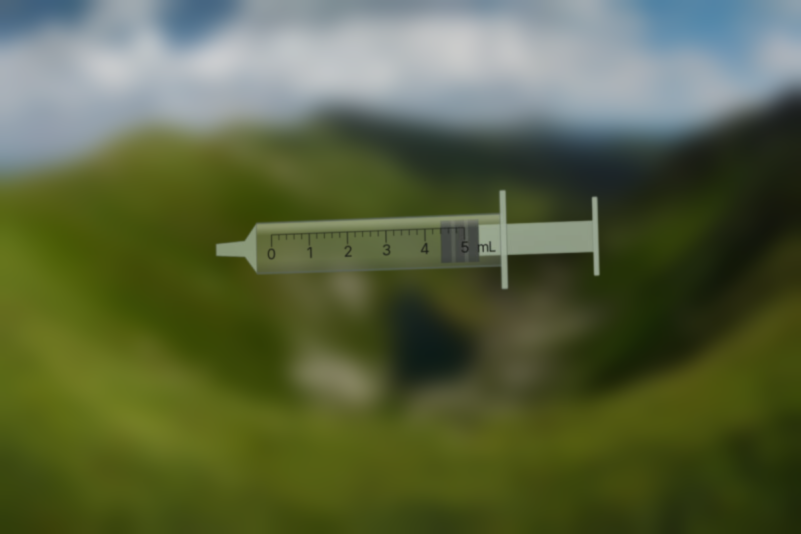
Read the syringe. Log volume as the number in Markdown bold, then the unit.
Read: **4.4** mL
